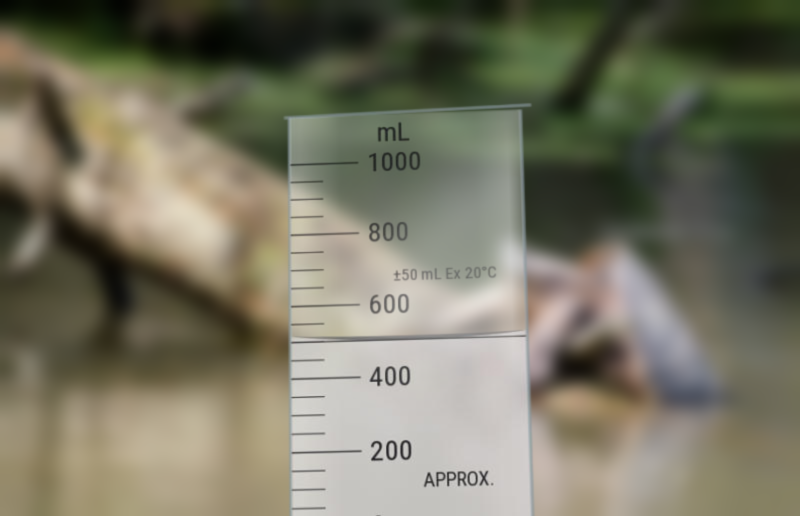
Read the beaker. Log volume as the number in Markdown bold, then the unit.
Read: **500** mL
